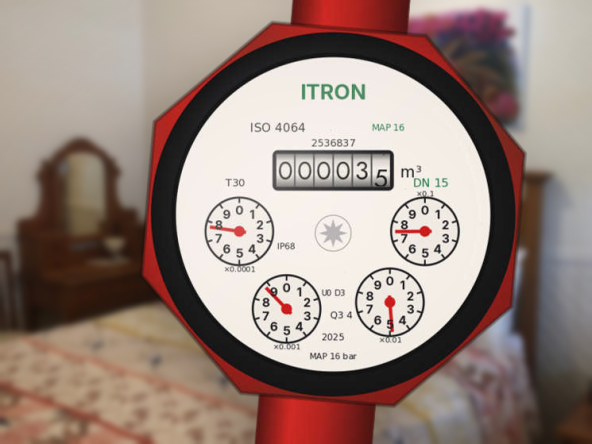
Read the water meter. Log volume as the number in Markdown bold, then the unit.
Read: **34.7487** m³
